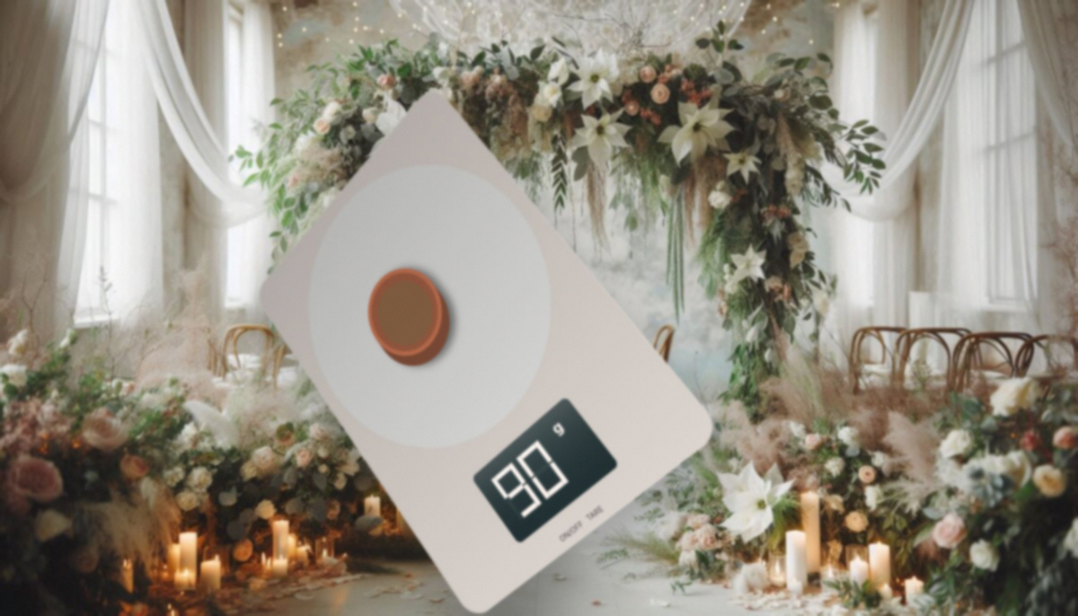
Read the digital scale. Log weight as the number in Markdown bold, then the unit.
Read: **90** g
